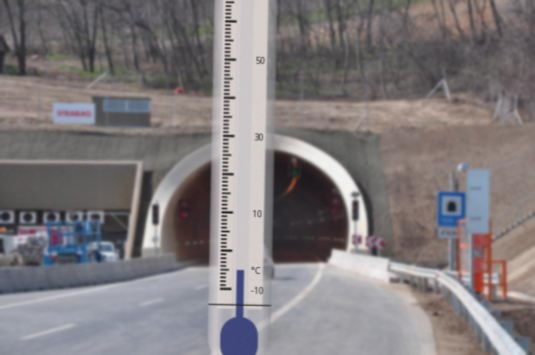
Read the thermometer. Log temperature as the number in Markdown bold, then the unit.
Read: **-5** °C
